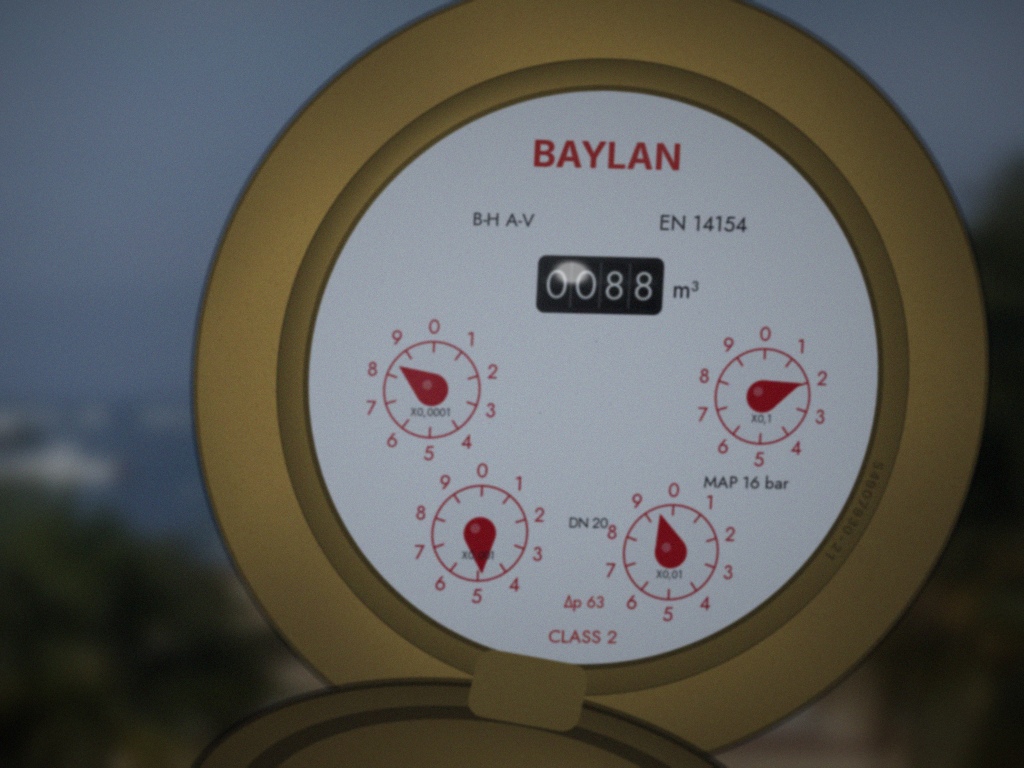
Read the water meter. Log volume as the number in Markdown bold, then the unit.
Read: **88.1948** m³
